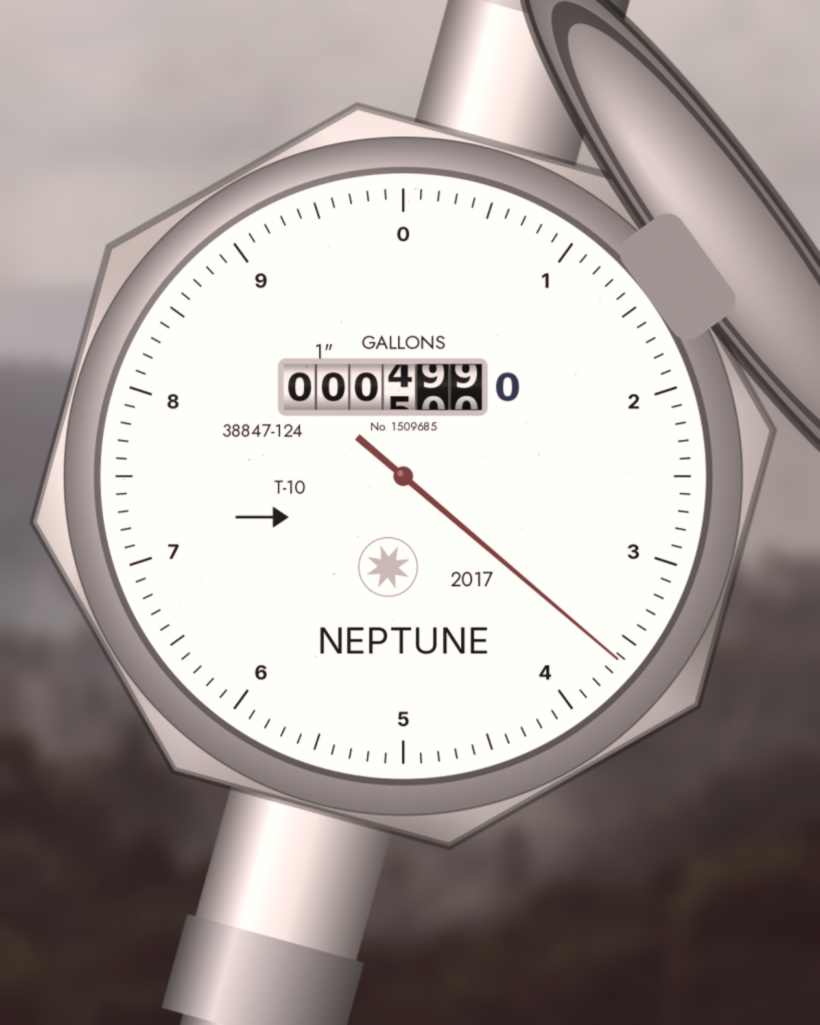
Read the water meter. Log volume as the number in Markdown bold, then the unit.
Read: **4993.6** gal
